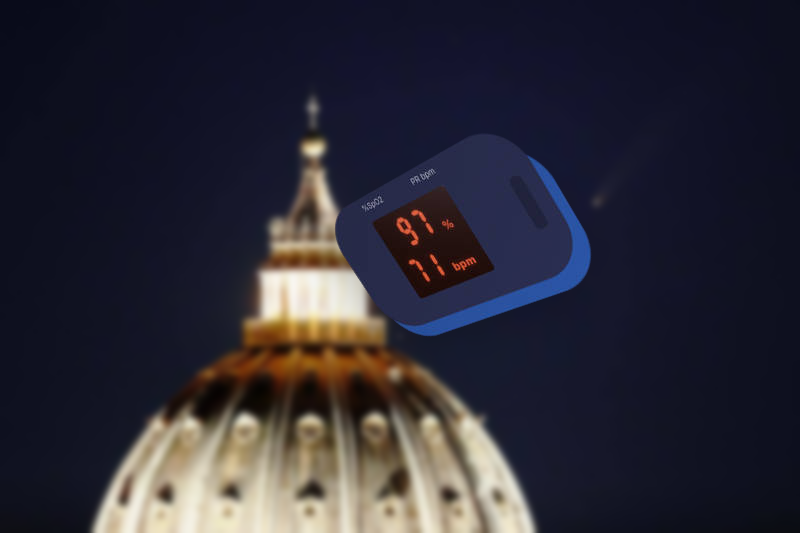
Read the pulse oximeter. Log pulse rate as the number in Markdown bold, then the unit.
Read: **71** bpm
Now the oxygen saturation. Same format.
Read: **97** %
